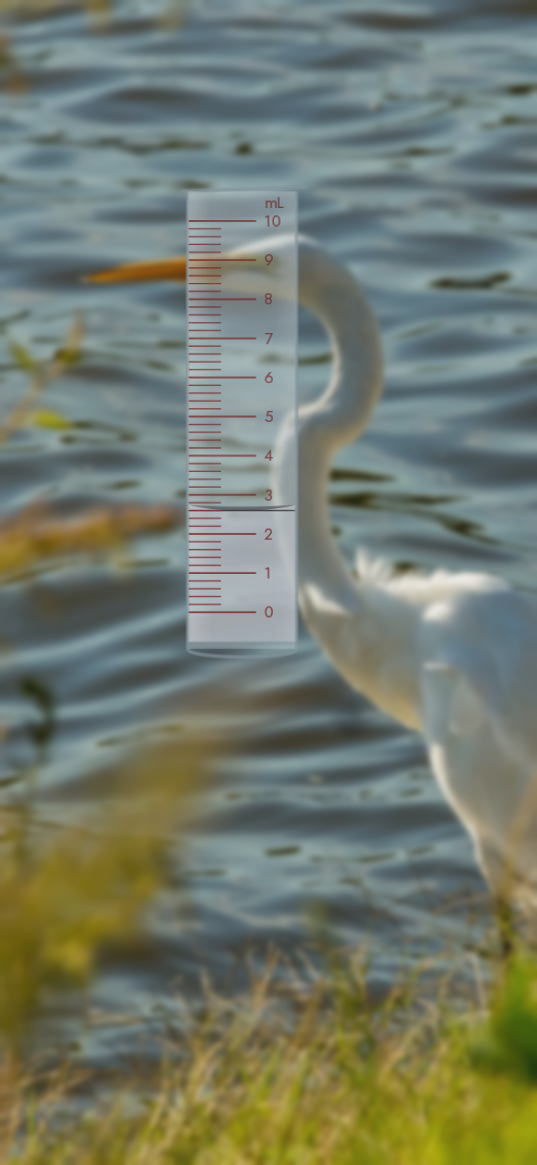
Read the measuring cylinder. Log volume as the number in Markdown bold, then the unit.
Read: **2.6** mL
